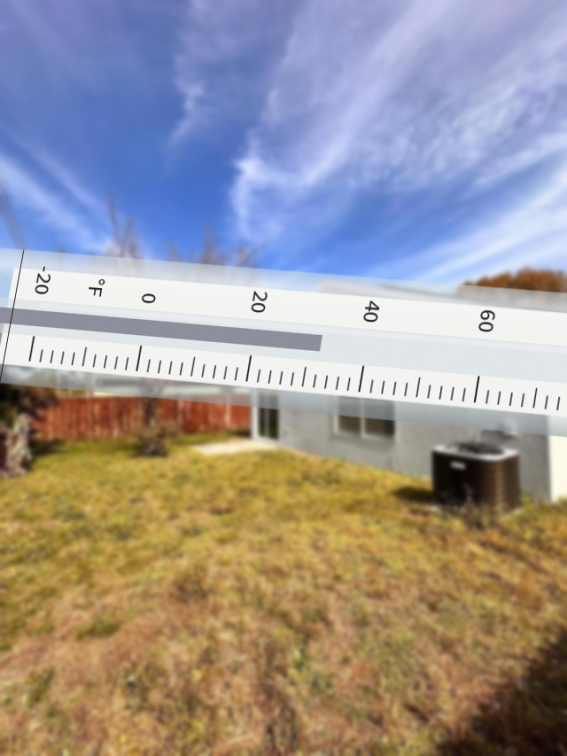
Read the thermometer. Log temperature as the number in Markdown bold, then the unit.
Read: **32** °F
